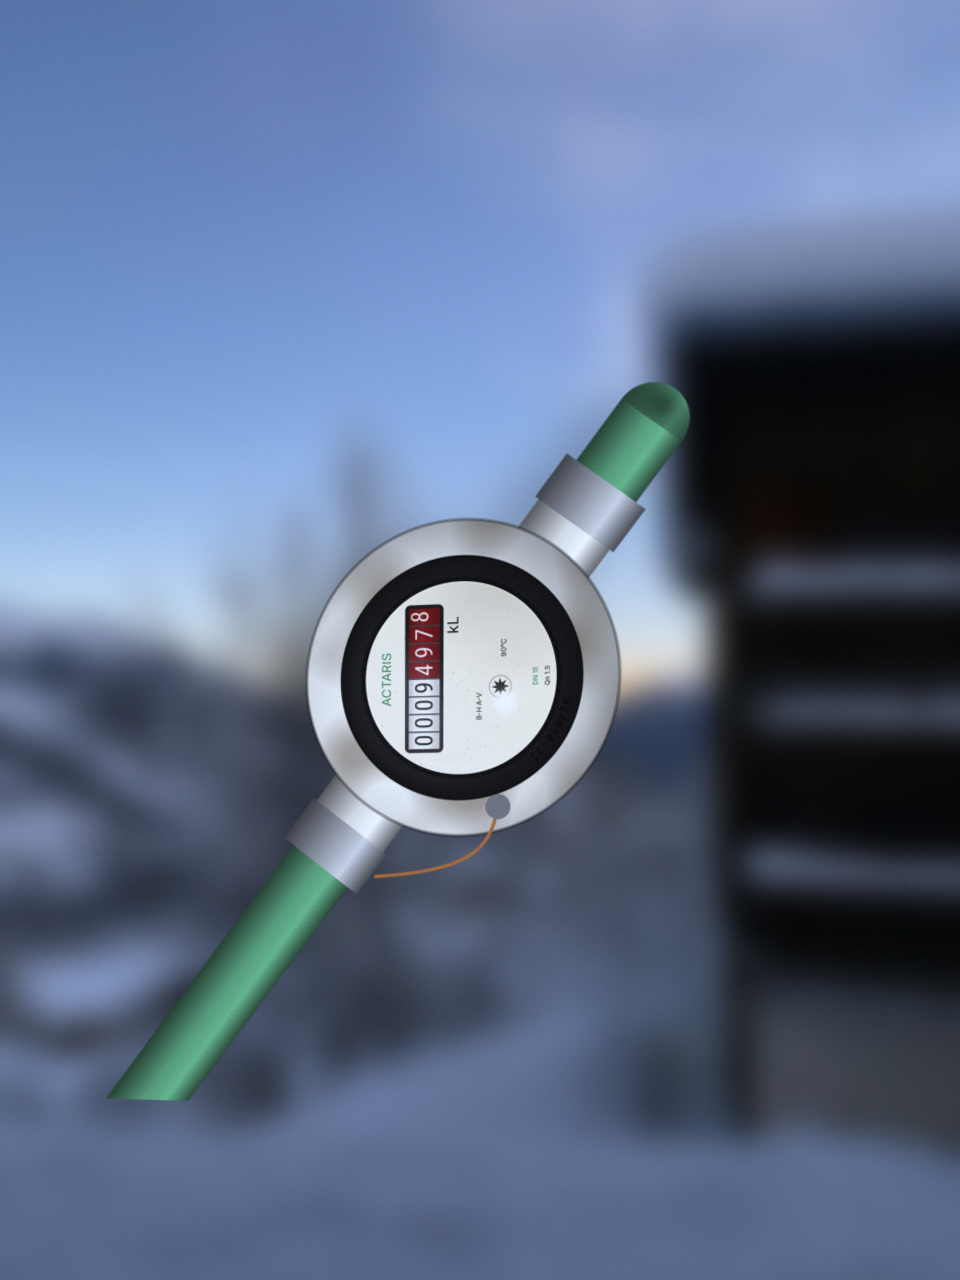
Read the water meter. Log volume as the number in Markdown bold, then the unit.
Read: **9.4978** kL
